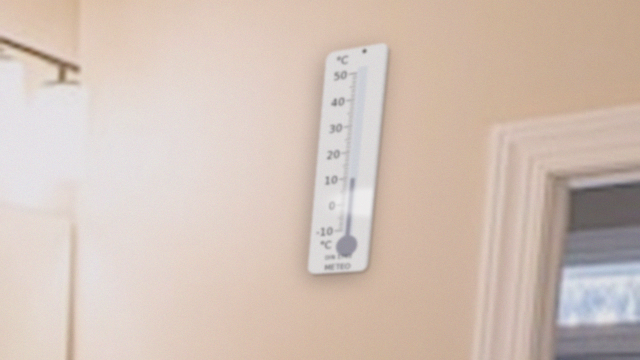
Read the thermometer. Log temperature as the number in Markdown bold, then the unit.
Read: **10** °C
